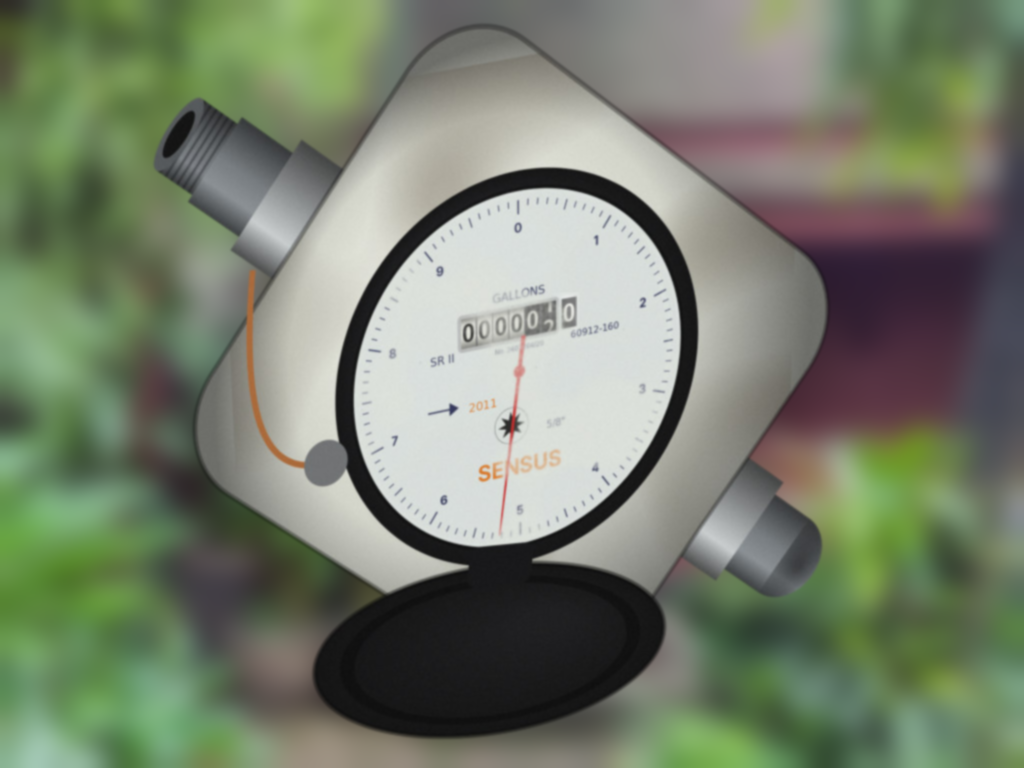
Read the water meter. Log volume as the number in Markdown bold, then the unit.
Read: **15.2** gal
